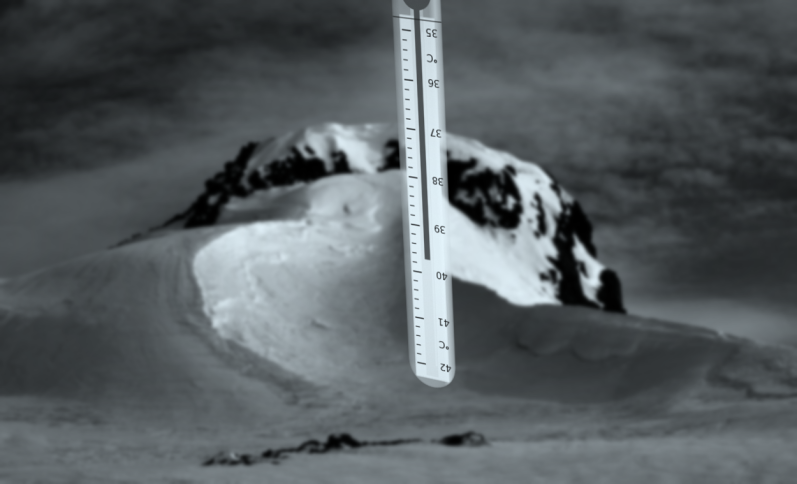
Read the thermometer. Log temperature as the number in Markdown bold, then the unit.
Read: **39.7** °C
